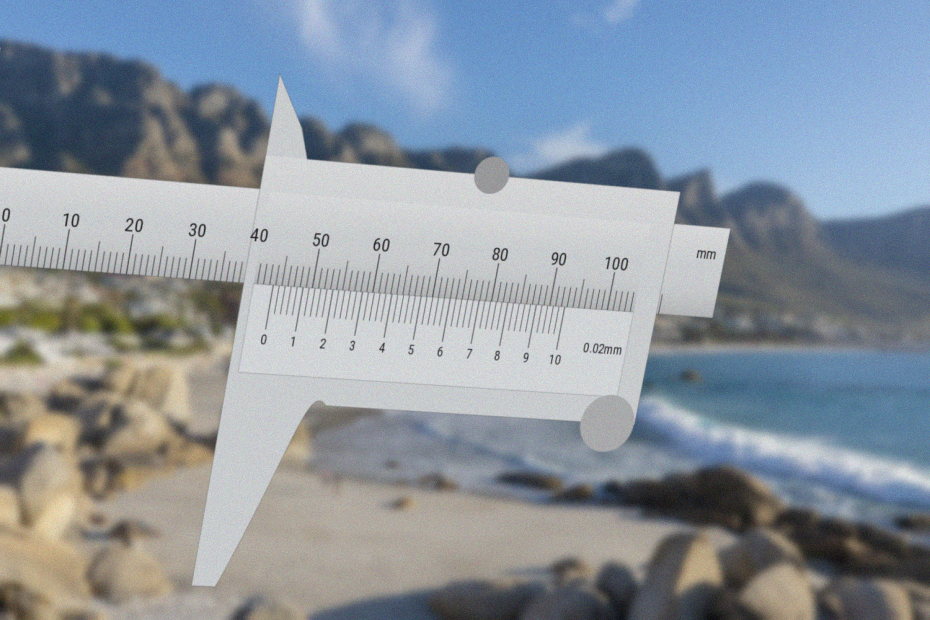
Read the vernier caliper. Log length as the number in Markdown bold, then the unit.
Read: **43.6** mm
